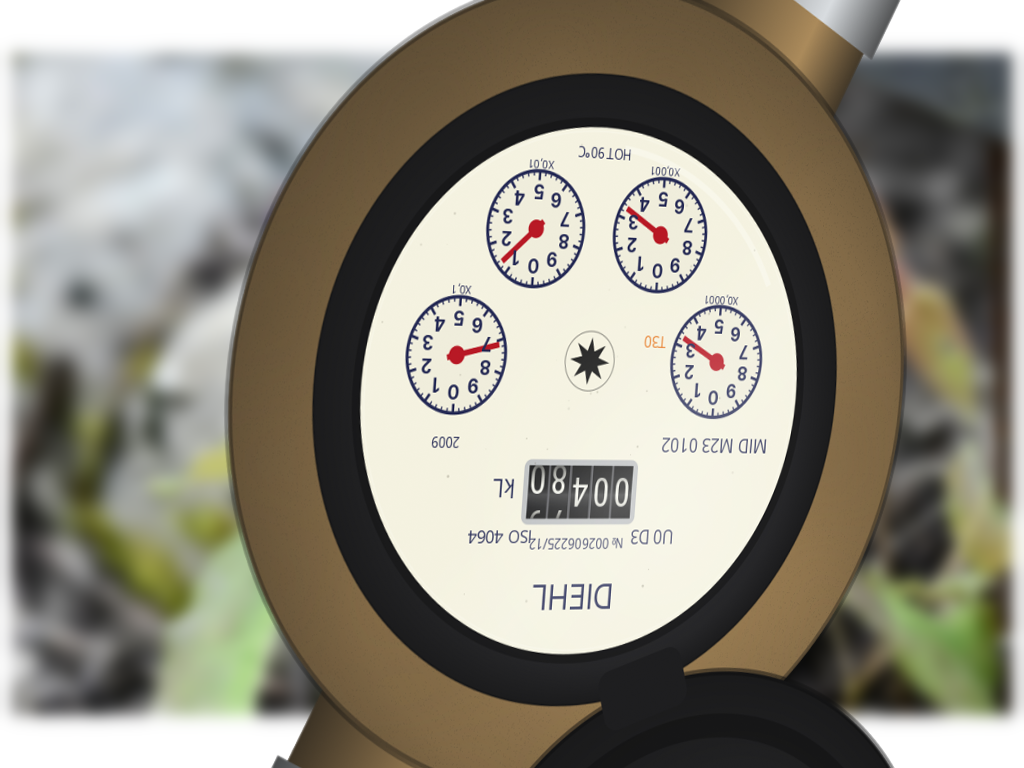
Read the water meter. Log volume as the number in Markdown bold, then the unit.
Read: **479.7133** kL
